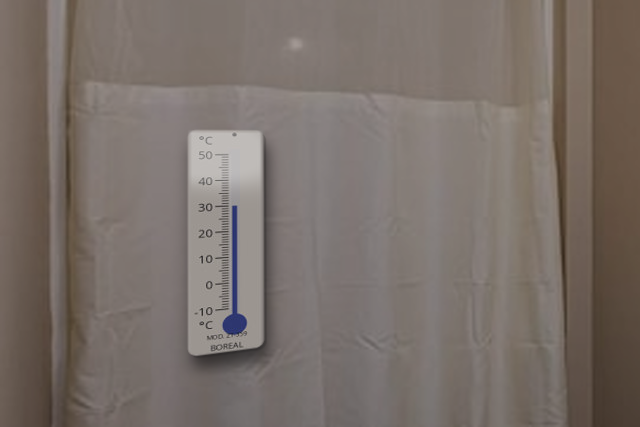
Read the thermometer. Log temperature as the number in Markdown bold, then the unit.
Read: **30** °C
